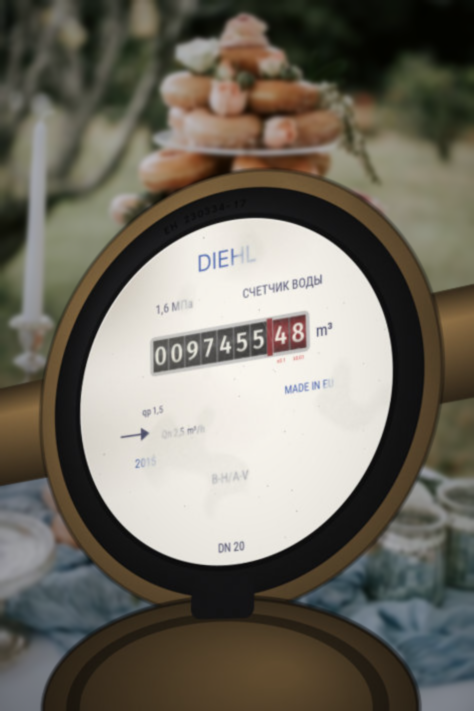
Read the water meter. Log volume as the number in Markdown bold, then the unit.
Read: **97455.48** m³
